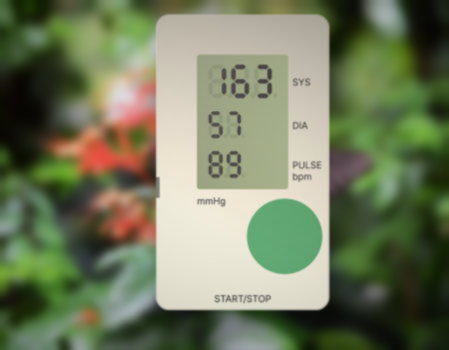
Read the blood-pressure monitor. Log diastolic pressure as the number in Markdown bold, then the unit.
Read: **57** mmHg
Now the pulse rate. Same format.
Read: **89** bpm
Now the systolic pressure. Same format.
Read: **163** mmHg
